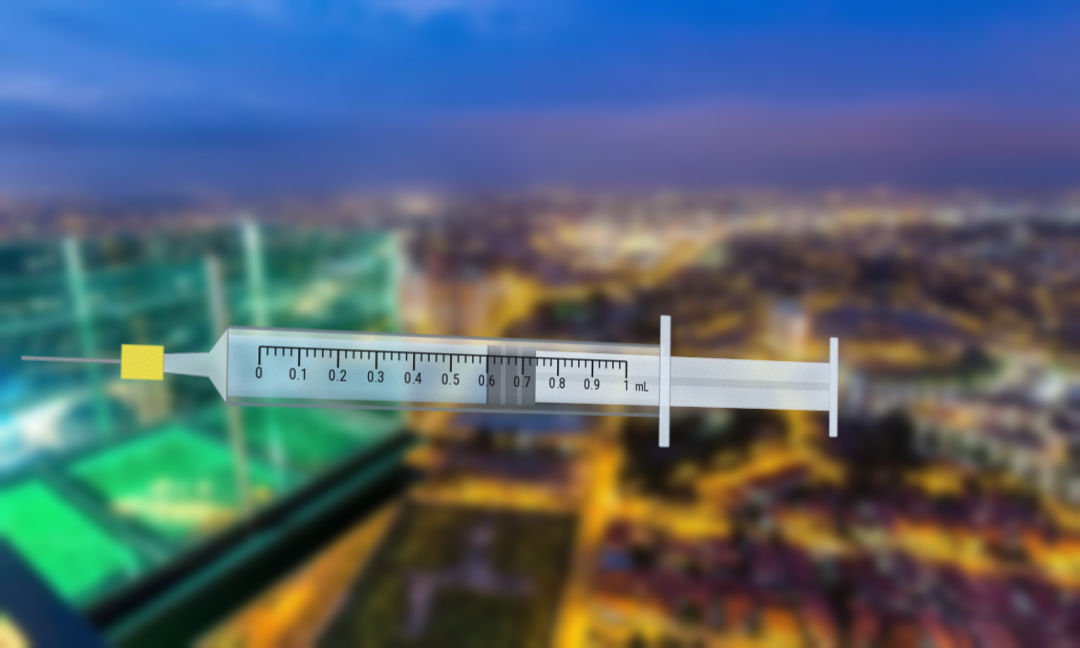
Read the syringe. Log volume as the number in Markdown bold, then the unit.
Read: **0.6** mL
